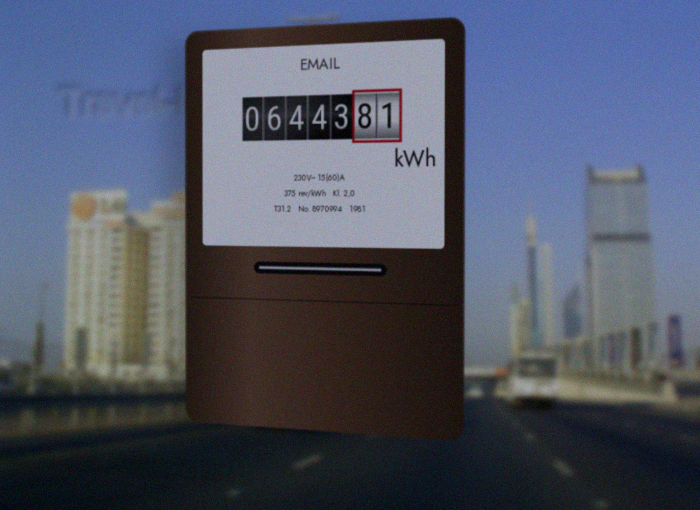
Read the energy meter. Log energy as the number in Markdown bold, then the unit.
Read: **6443.81** kWh
